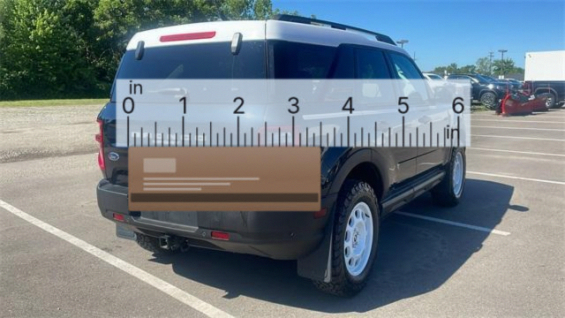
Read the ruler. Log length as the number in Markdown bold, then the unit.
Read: **3.5** in
